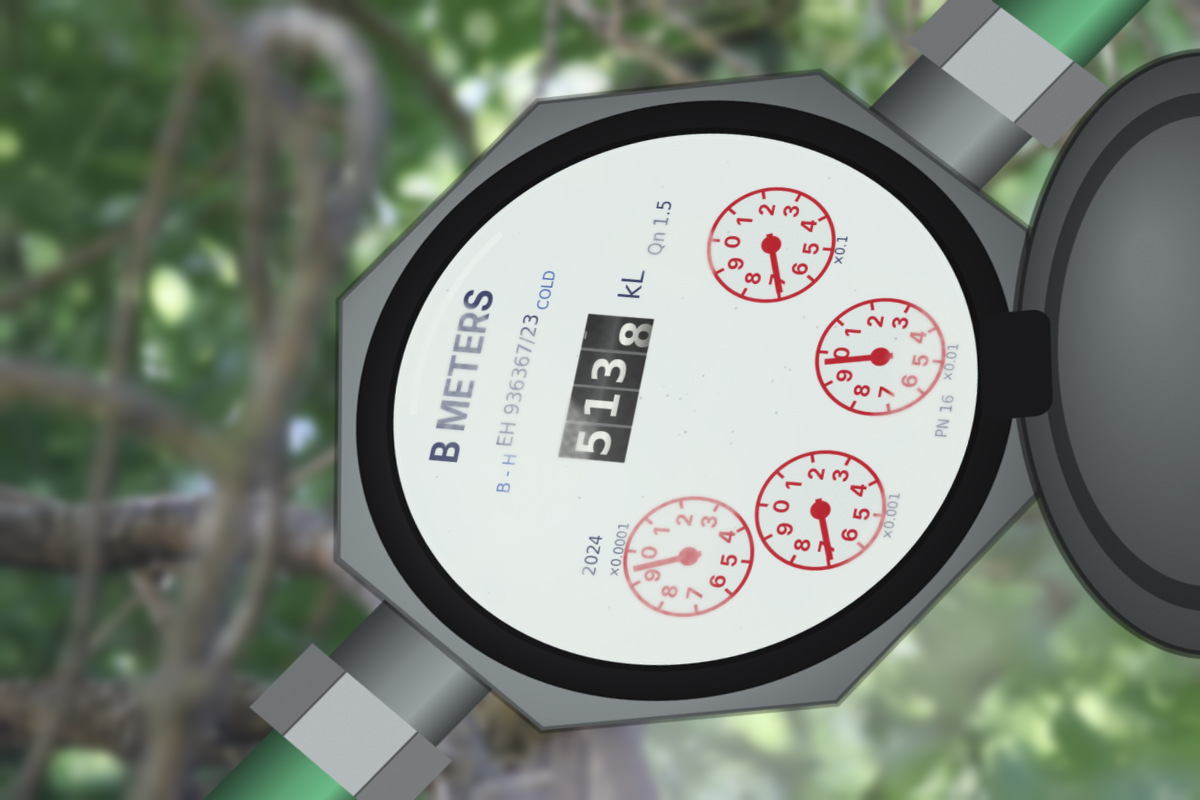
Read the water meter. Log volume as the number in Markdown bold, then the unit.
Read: **5137.6969** kL
